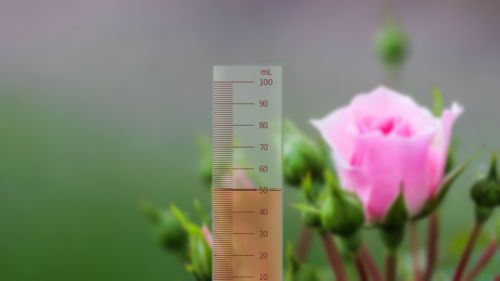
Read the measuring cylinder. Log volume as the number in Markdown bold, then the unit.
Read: **50** mL
